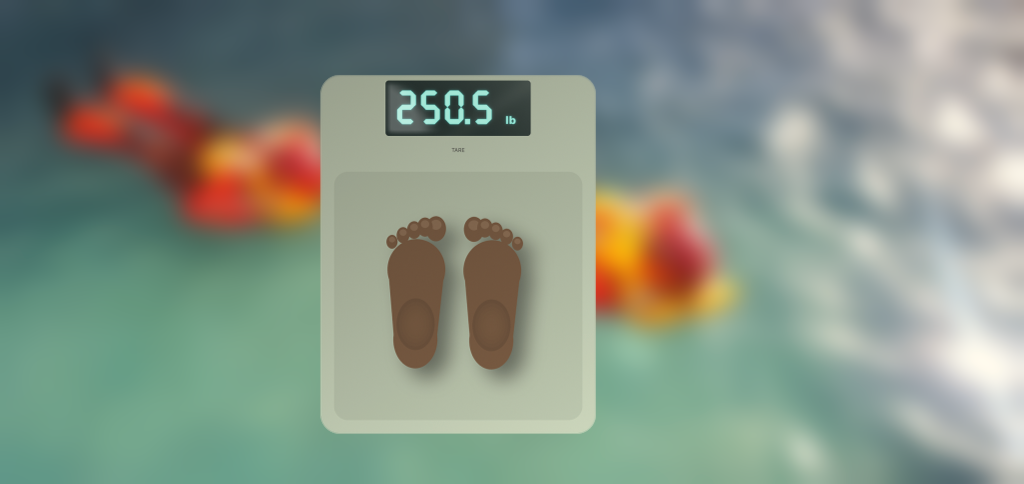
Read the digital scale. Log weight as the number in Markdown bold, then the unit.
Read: **250.5** lb
